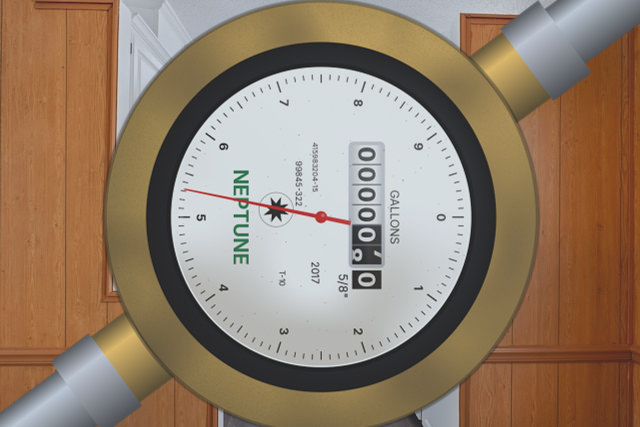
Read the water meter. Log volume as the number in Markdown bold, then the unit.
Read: **75.3** gal
